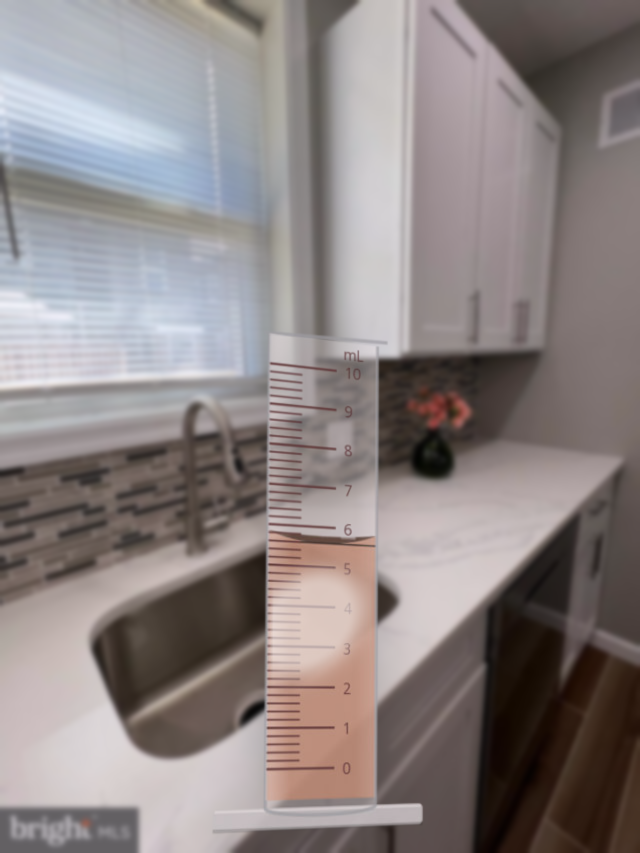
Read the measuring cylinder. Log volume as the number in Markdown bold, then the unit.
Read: **5.6** mL
